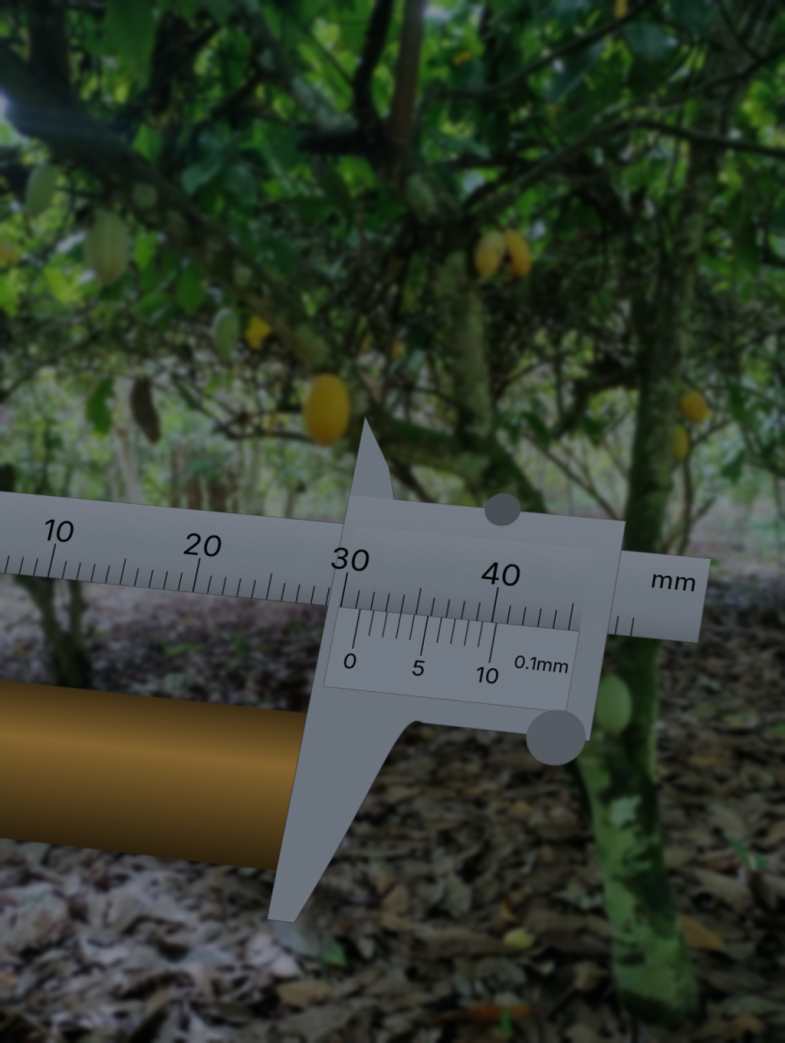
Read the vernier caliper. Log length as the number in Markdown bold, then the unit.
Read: **31.3** mm
